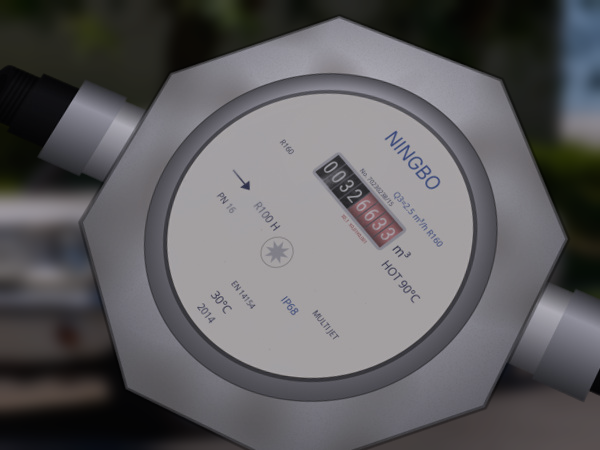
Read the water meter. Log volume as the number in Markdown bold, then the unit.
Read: **32.6633** m³
